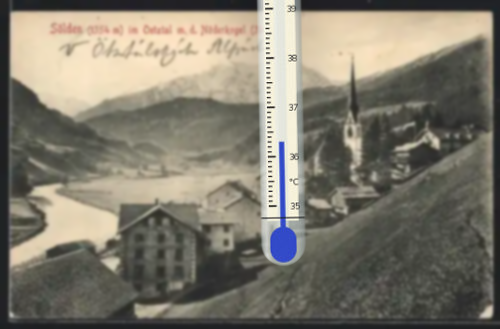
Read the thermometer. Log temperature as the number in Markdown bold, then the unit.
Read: **36.3** °C
